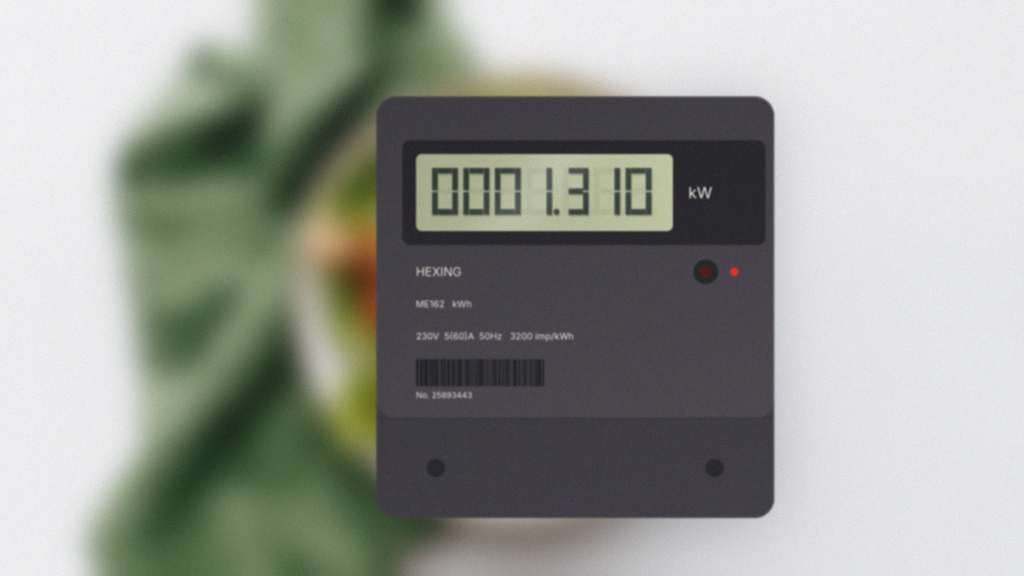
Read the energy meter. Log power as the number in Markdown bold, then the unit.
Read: **1.310** kW
